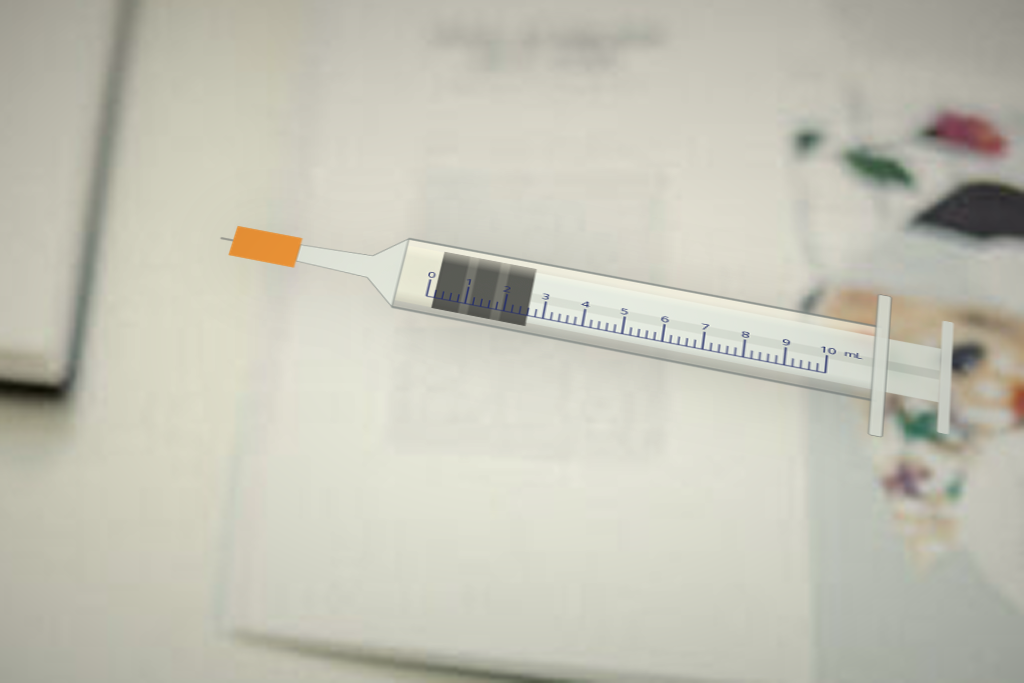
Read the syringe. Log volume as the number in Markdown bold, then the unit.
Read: **0.2** mL
